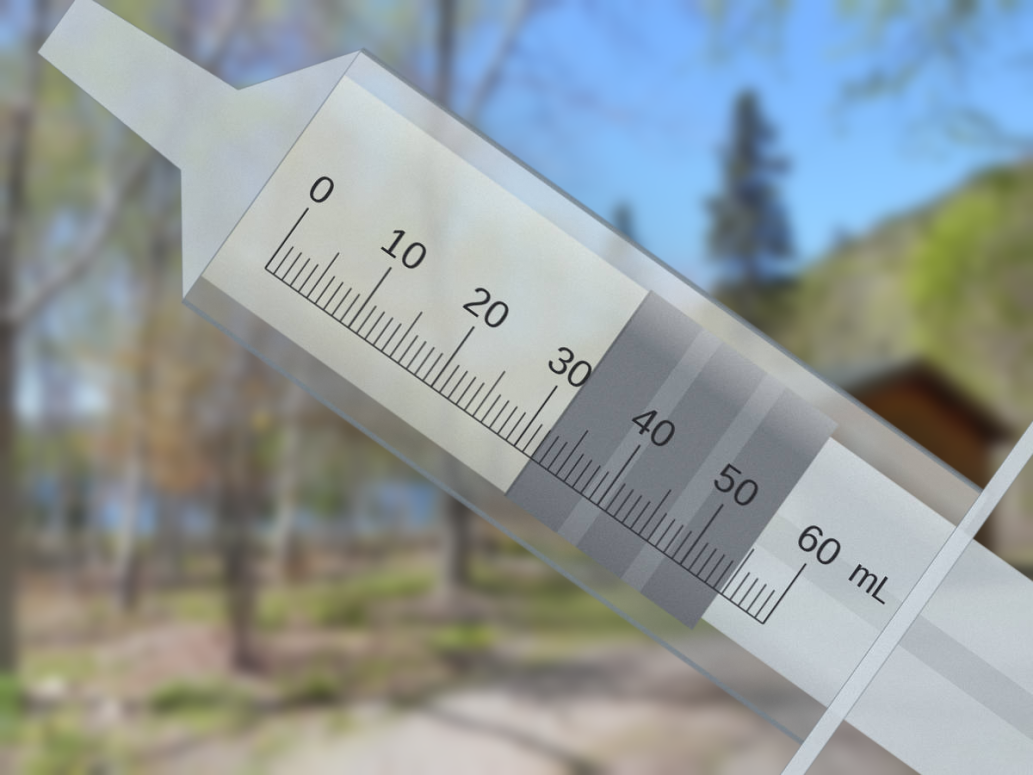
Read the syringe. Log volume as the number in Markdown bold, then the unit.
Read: **32** mL
